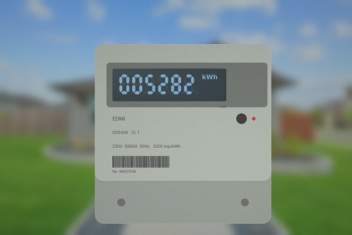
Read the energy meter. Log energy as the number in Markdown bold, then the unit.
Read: **5282** kWh
